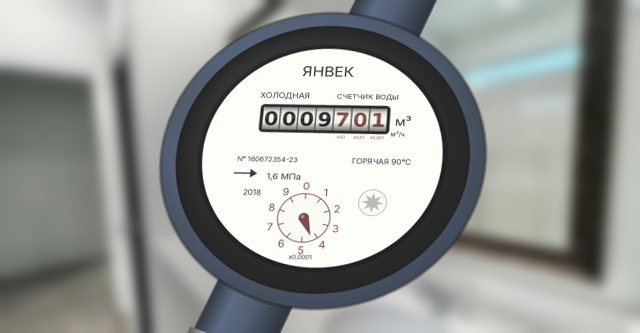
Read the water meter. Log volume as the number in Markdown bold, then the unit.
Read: **9.7014** m³
